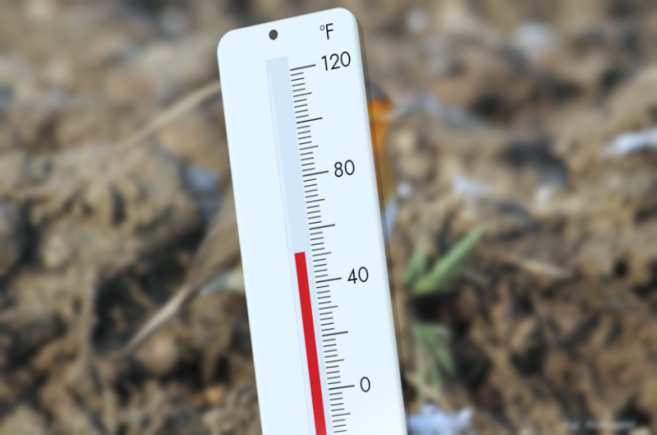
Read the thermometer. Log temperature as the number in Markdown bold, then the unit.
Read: **52** °F
